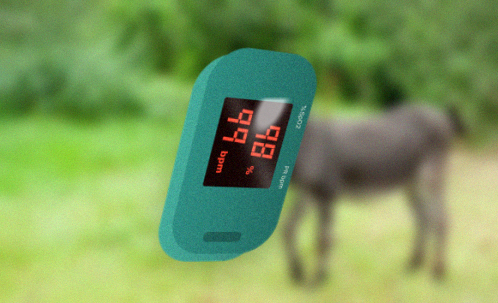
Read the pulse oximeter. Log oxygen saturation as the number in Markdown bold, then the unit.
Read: **98** %
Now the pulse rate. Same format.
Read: **99** bpm
